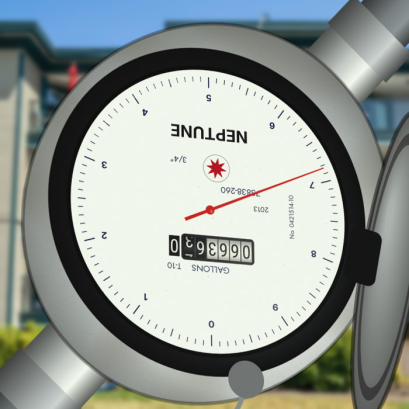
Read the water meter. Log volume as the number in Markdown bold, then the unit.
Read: **663626.8** gal
